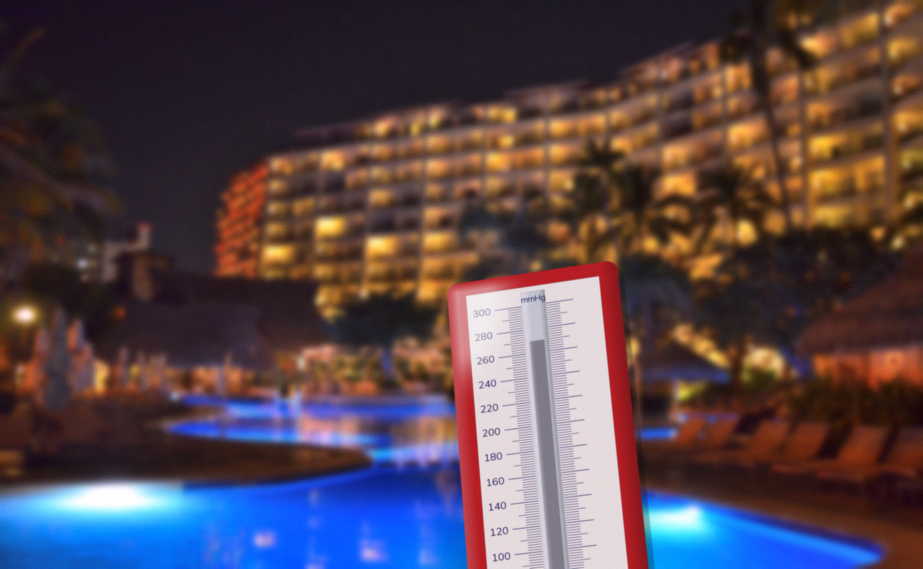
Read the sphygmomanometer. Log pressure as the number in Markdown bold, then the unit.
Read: **270** mmHg
